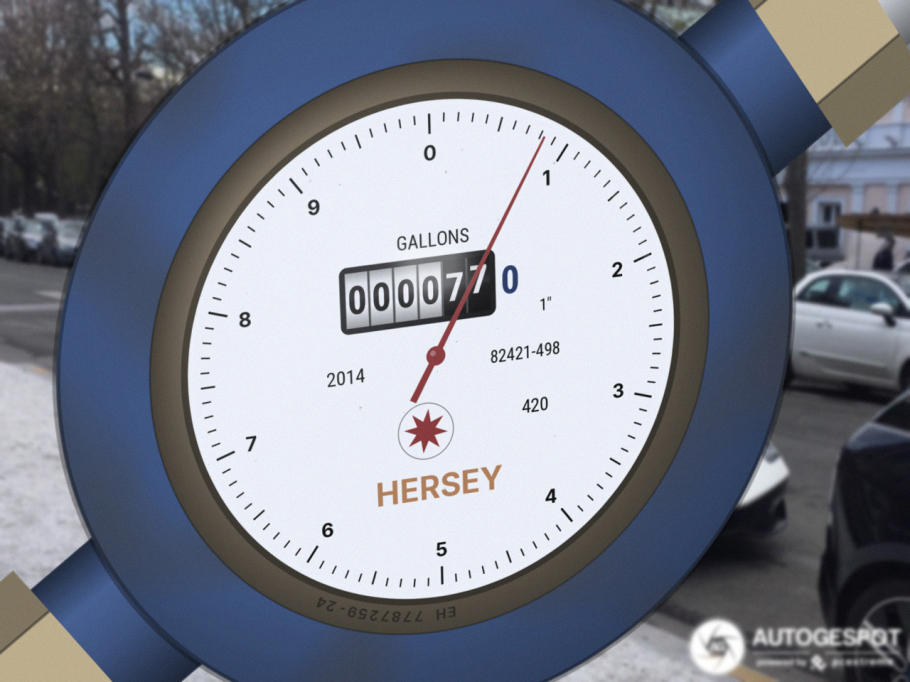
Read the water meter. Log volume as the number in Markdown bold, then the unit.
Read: **770.8** gal
